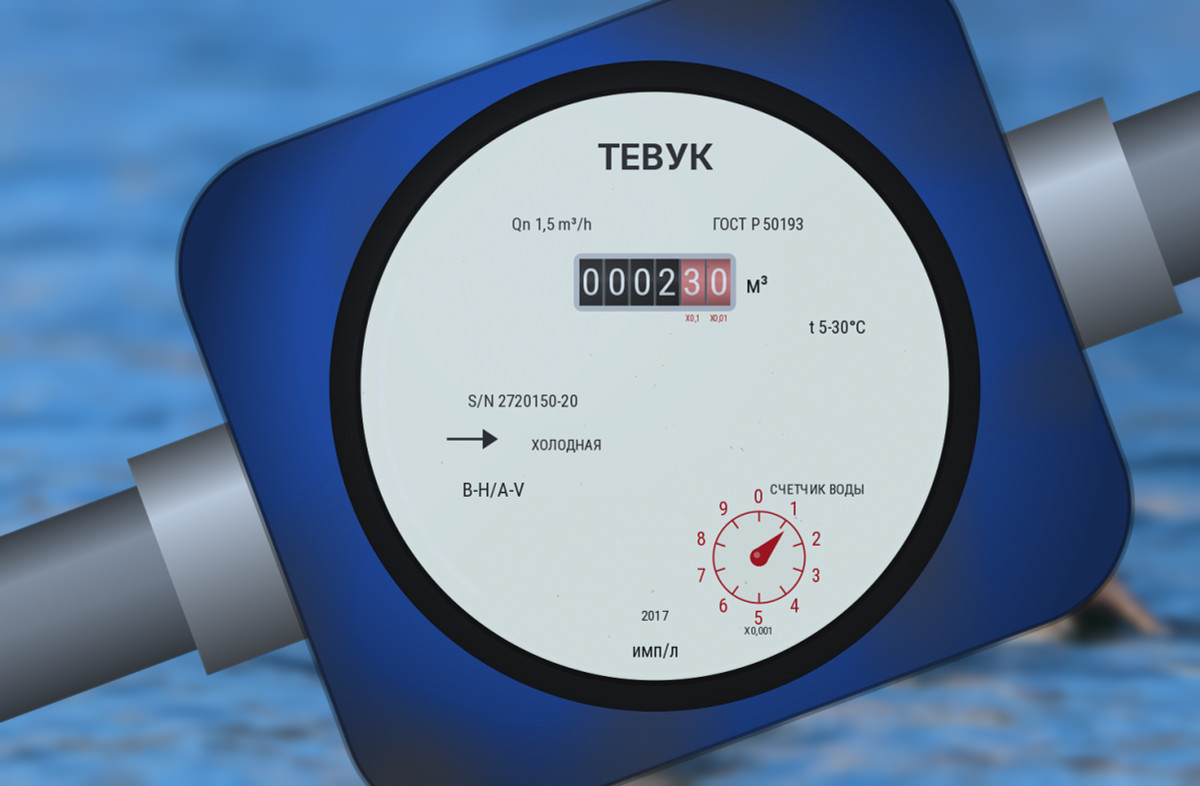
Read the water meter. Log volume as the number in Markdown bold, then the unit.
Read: **2.301** m³
